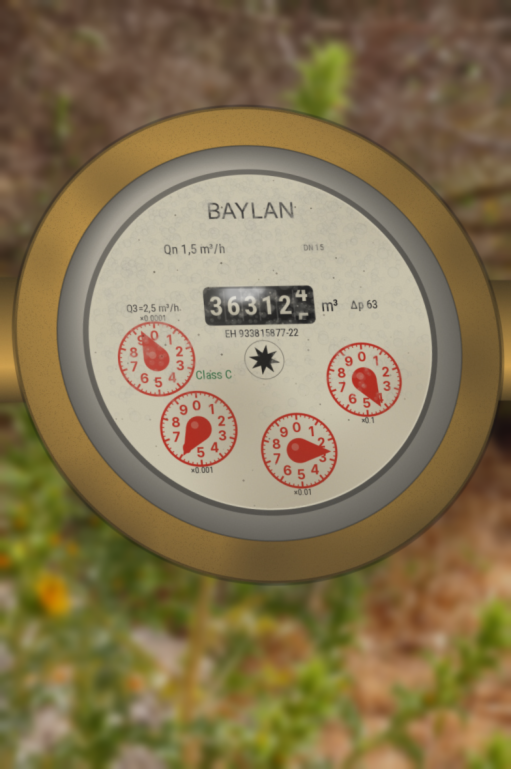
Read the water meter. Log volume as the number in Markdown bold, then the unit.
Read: **363124.4259** m³
